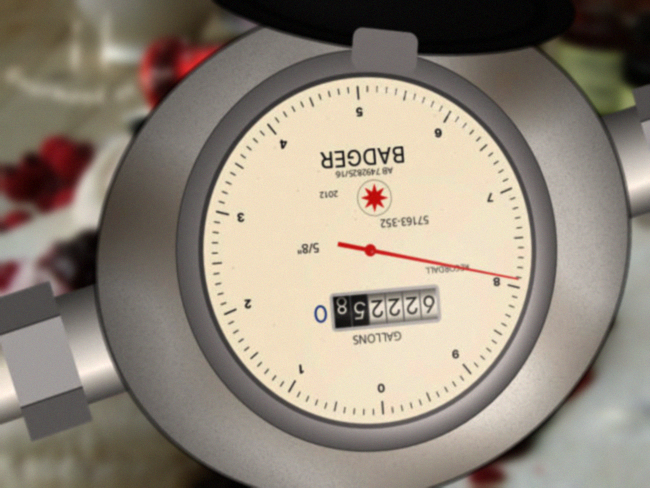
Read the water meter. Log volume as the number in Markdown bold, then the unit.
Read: **6222577.9** gal
